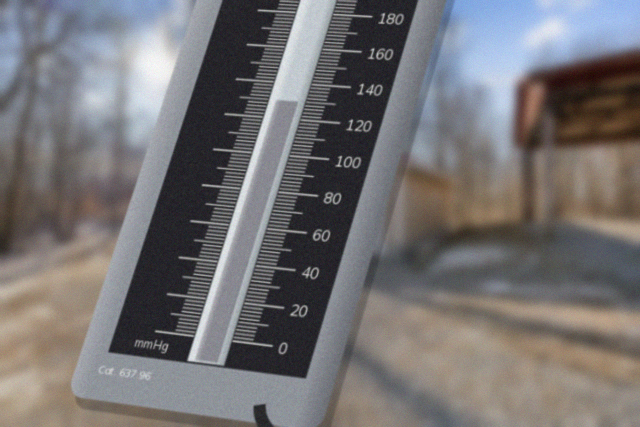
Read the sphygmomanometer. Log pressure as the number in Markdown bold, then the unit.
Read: **130** mmHg
